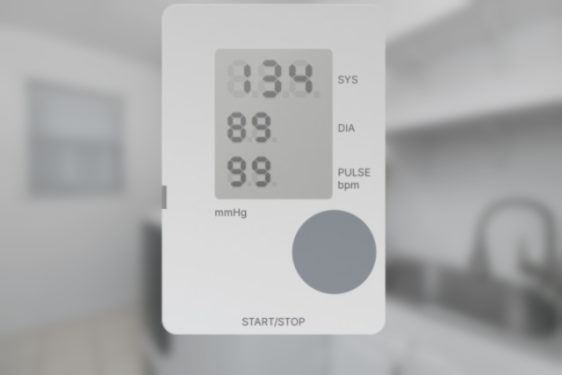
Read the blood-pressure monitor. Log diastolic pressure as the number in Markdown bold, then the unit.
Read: **89** mmHg
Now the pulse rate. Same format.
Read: **99** bpm
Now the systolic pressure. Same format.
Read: **134** mmHg
